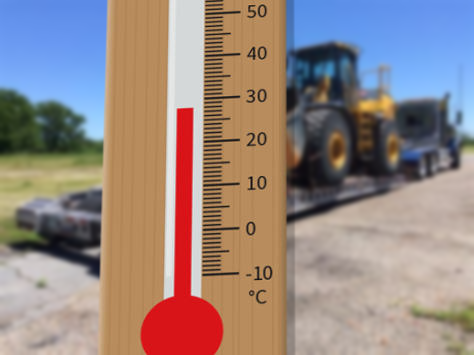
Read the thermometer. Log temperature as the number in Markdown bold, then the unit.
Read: **28** °C
